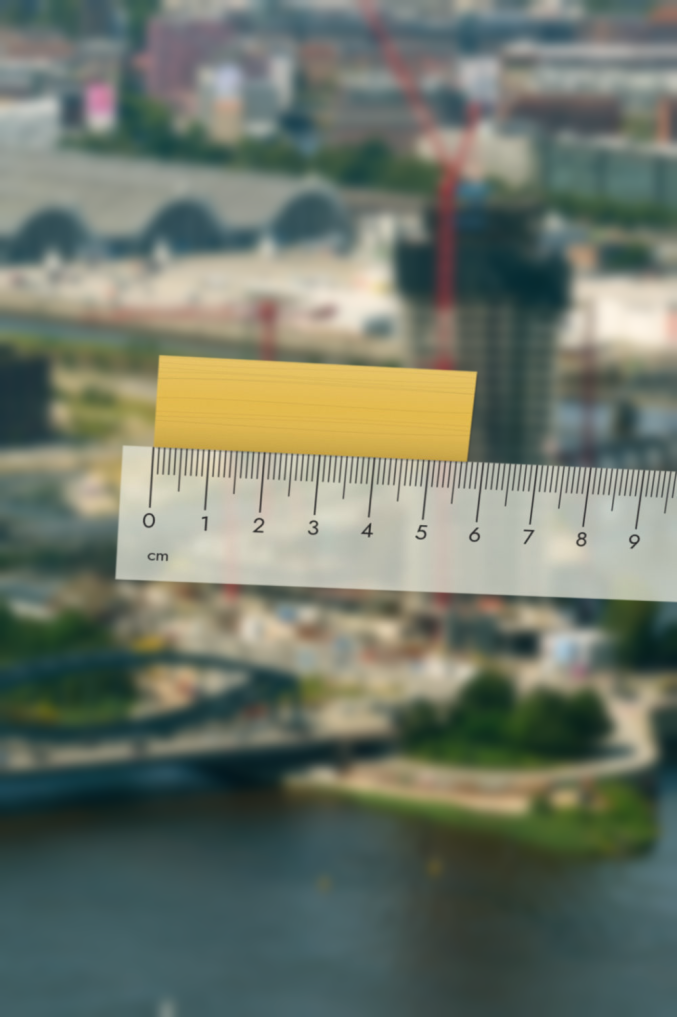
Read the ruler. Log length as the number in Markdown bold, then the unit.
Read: **5.7** cm
